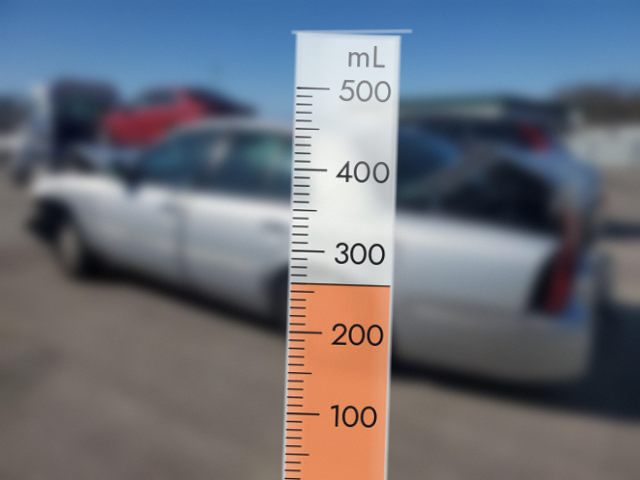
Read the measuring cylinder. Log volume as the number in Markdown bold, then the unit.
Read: **260** mL
